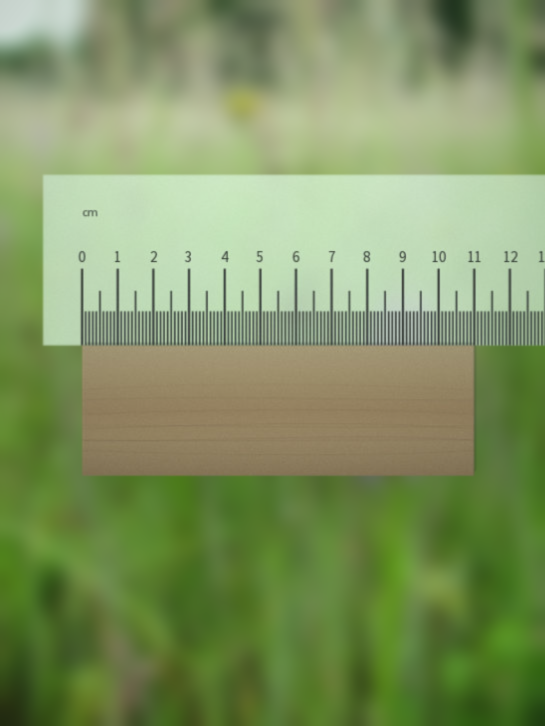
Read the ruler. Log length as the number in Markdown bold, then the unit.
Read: **11** cm
